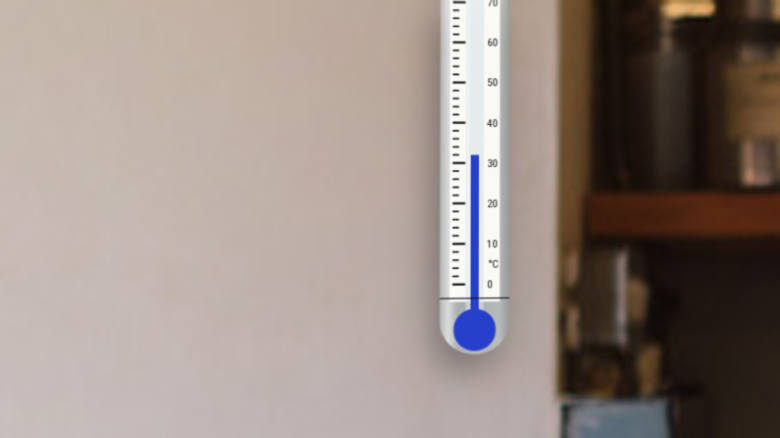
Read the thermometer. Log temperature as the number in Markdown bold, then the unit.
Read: **32** °C
